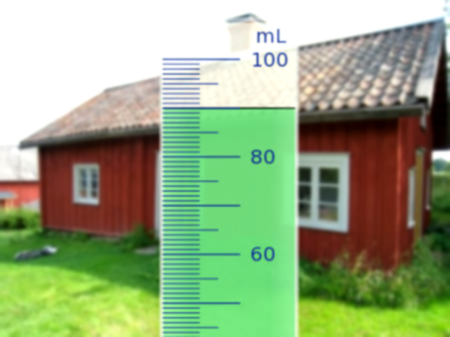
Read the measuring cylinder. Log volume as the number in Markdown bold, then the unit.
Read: **90** mL
